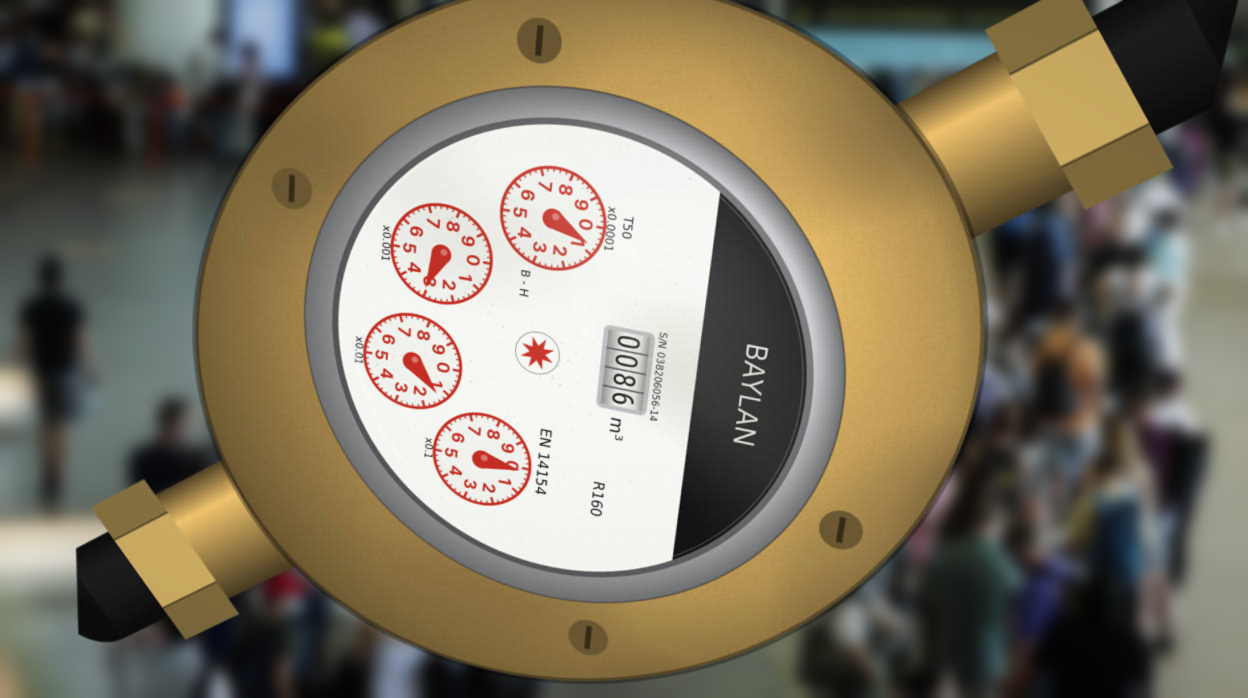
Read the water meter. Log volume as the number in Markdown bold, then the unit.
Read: **86.0130** m³
